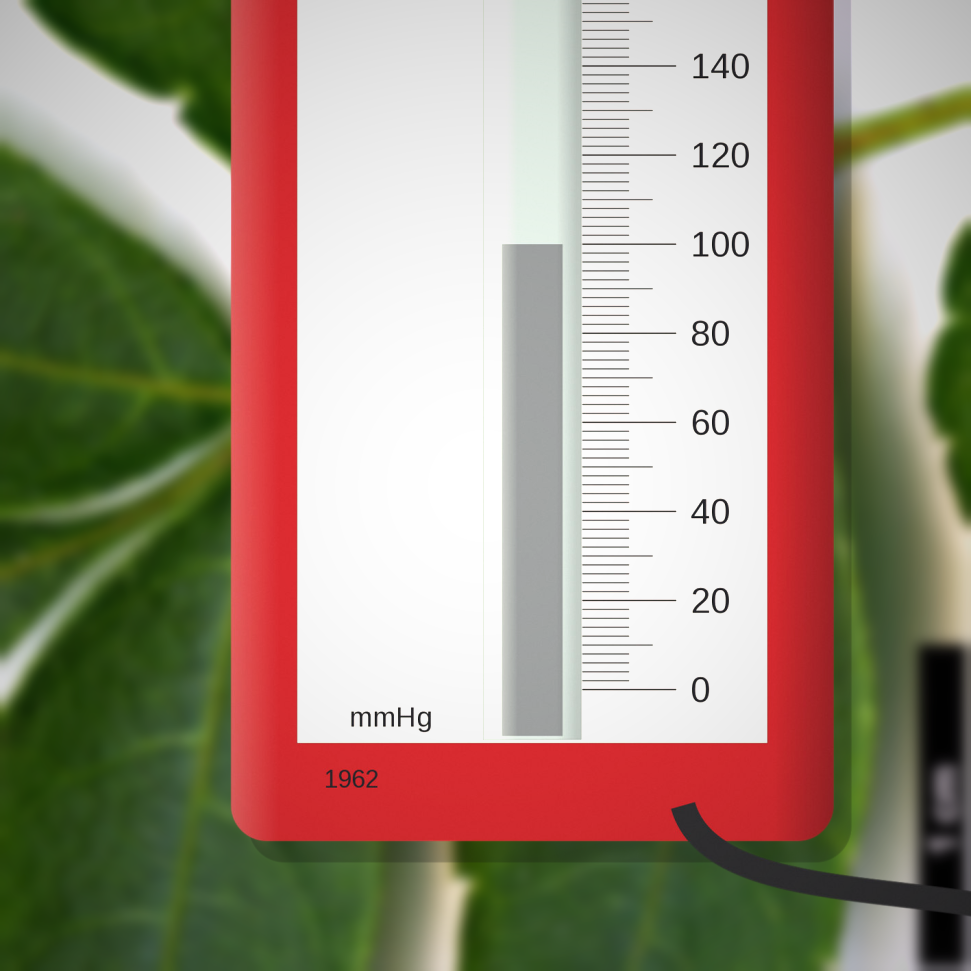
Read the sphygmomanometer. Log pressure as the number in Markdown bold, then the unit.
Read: **100** mmHg
